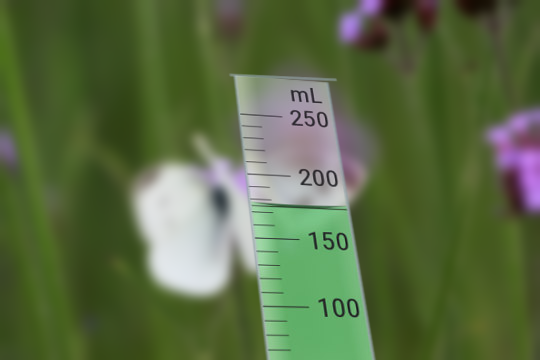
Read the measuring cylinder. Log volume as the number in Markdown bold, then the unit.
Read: **175** mL
